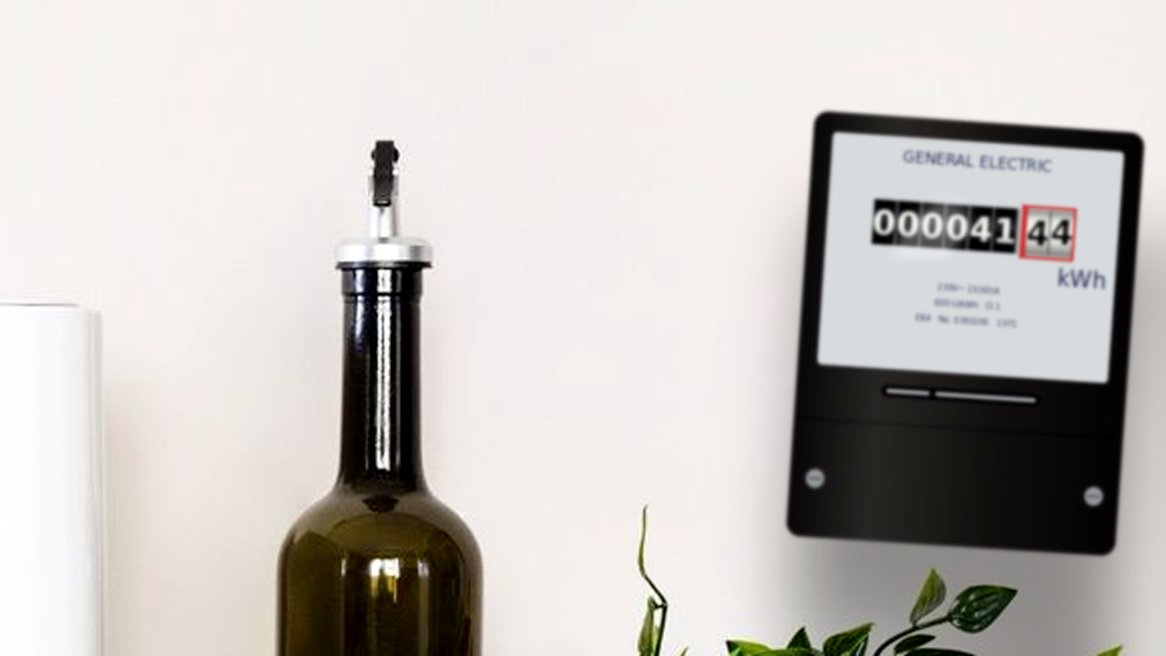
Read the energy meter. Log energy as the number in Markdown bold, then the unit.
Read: **41.44** kWh
